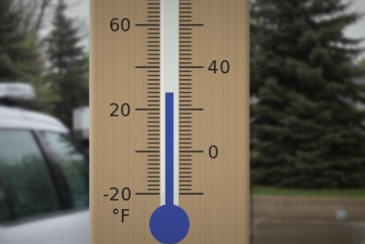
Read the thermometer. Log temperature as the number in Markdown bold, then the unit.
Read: **28** °F
